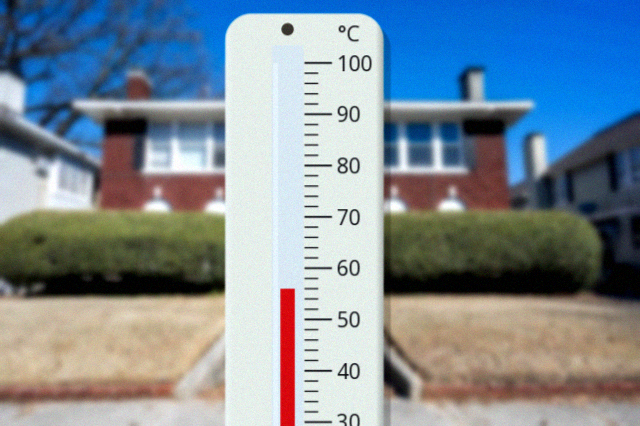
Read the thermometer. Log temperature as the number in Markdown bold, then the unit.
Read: **56** °C
